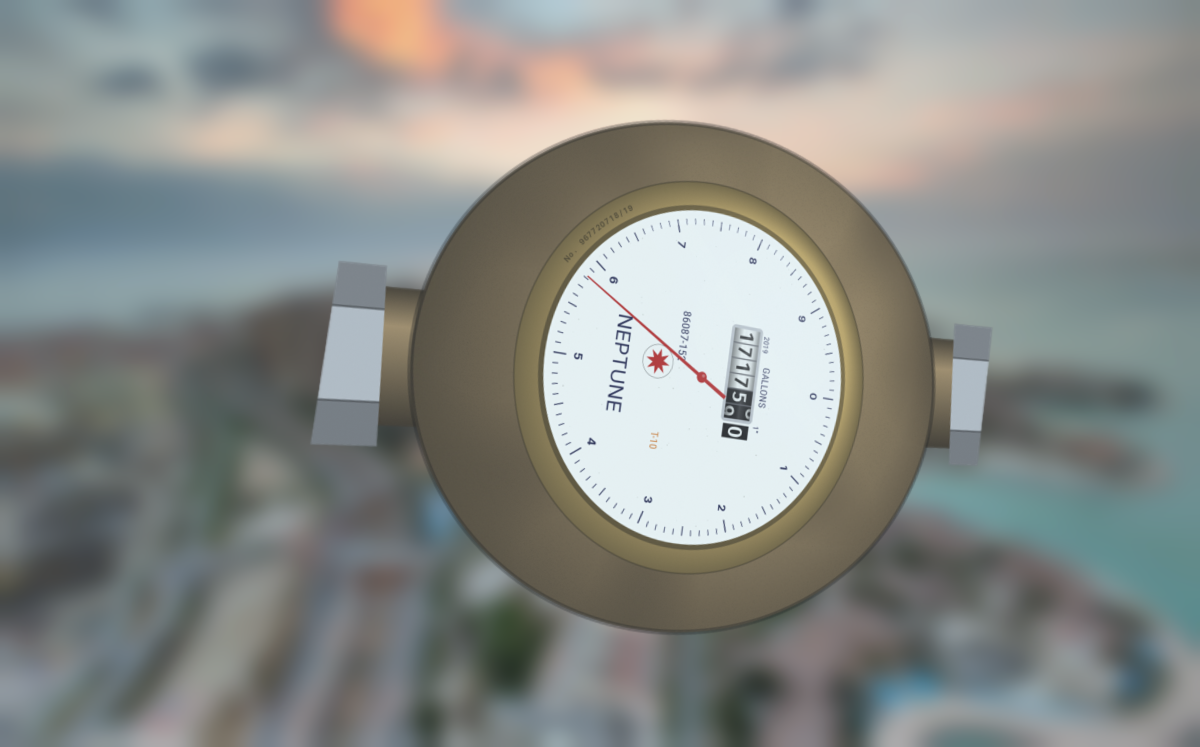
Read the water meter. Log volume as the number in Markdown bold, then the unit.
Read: **1717585.8** gal
